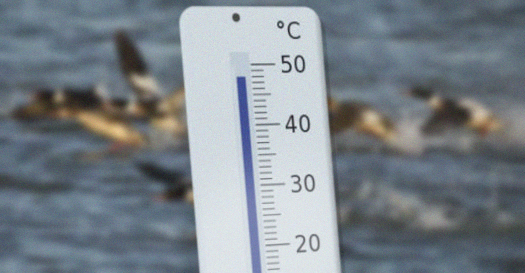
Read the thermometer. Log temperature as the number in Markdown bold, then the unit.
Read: **48** °C
